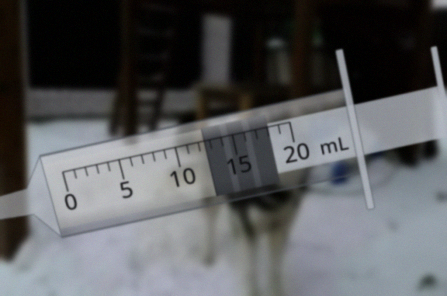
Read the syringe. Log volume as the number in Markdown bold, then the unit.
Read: **12.5** mL
